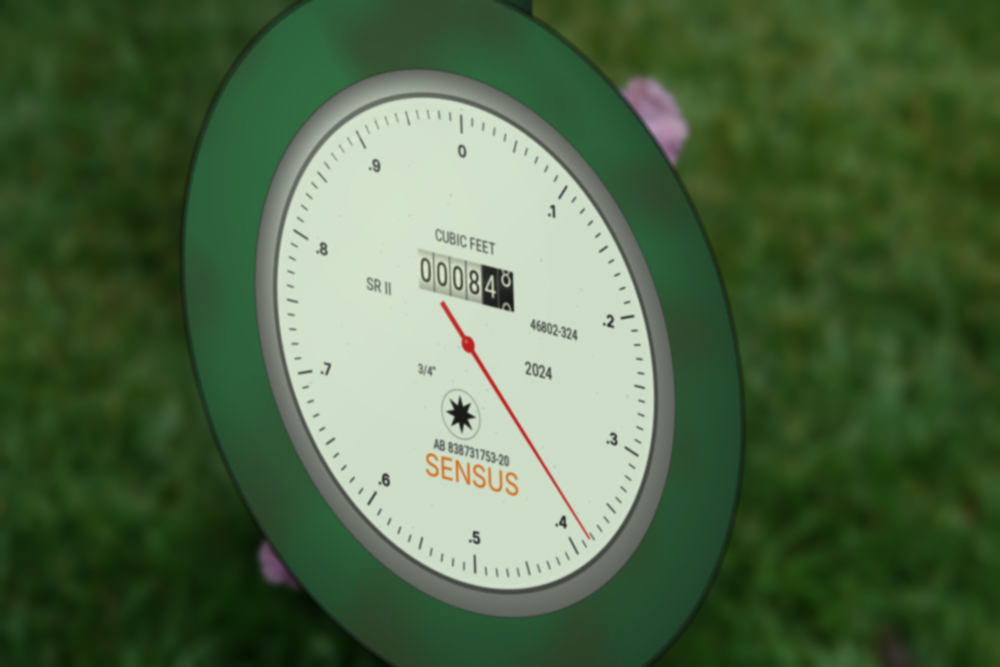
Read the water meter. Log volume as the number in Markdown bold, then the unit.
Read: **848.38** ft³
